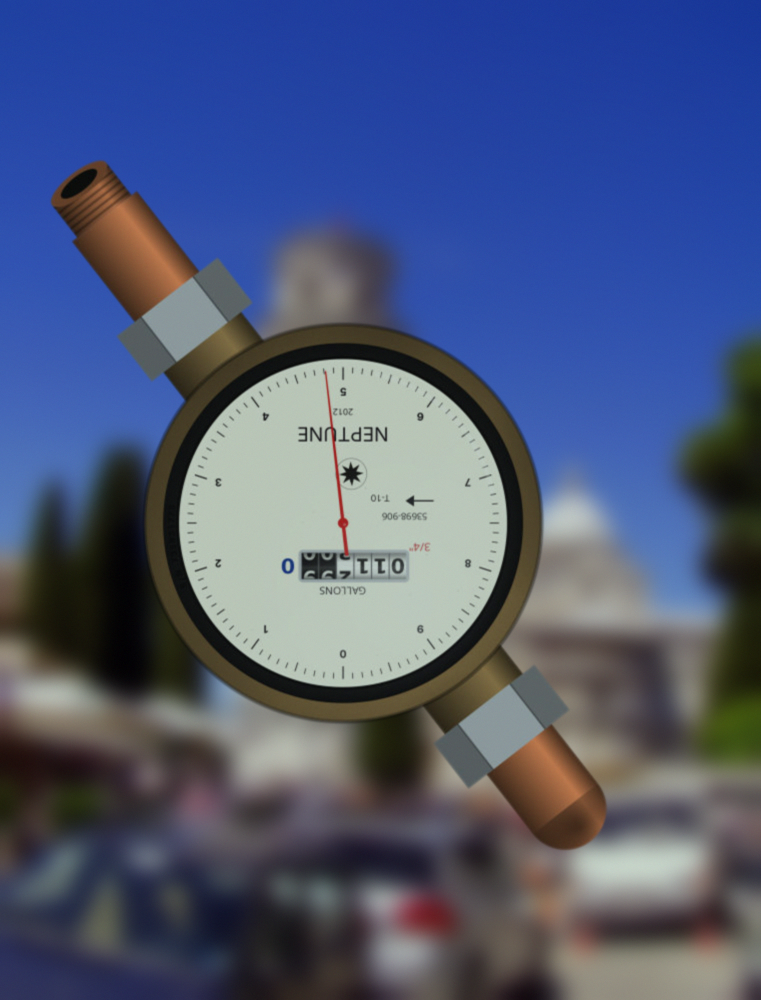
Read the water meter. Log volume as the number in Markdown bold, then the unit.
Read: **112994.8** gal
